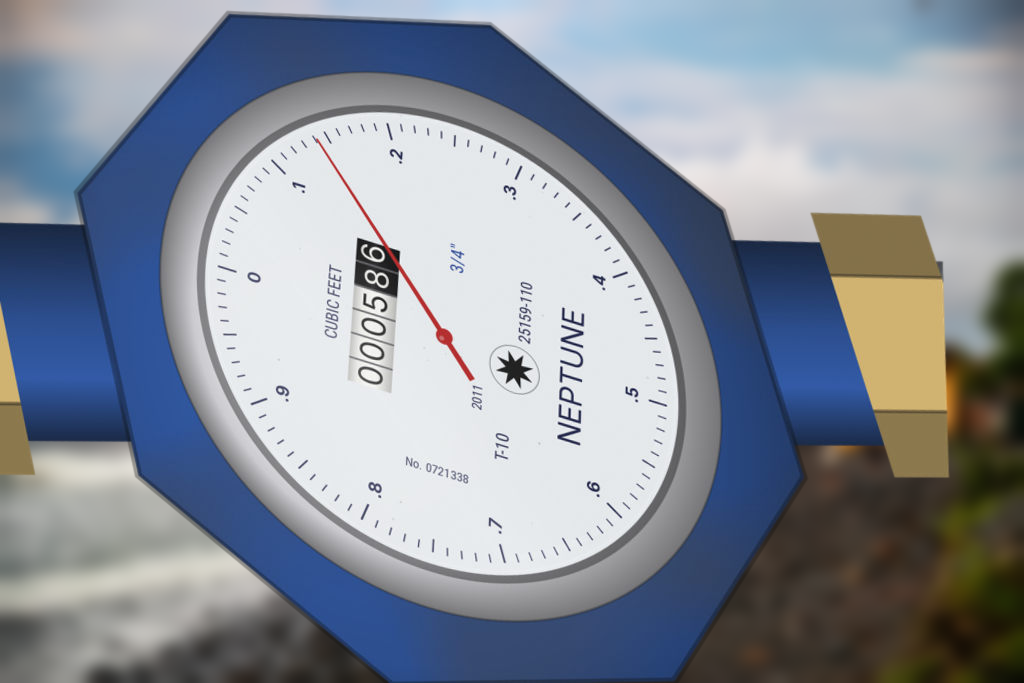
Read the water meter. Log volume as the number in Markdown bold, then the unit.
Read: **586.14** ft³
